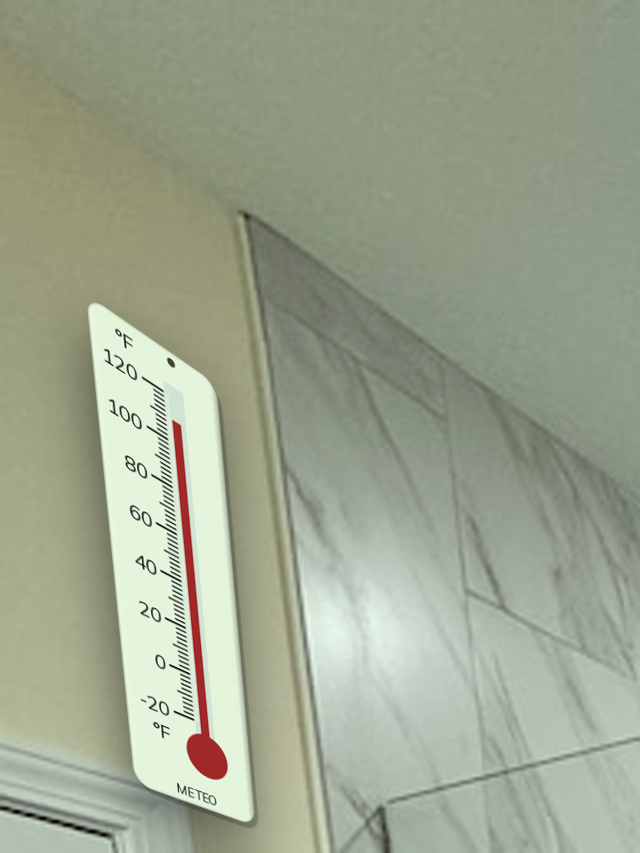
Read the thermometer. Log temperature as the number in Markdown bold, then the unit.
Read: **110** °F
